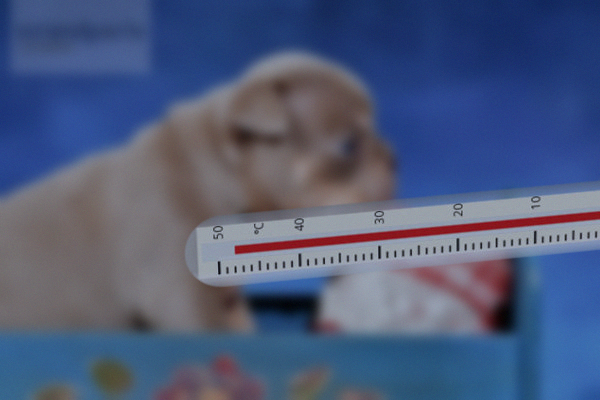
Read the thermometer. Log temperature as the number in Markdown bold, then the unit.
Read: **48** °C
